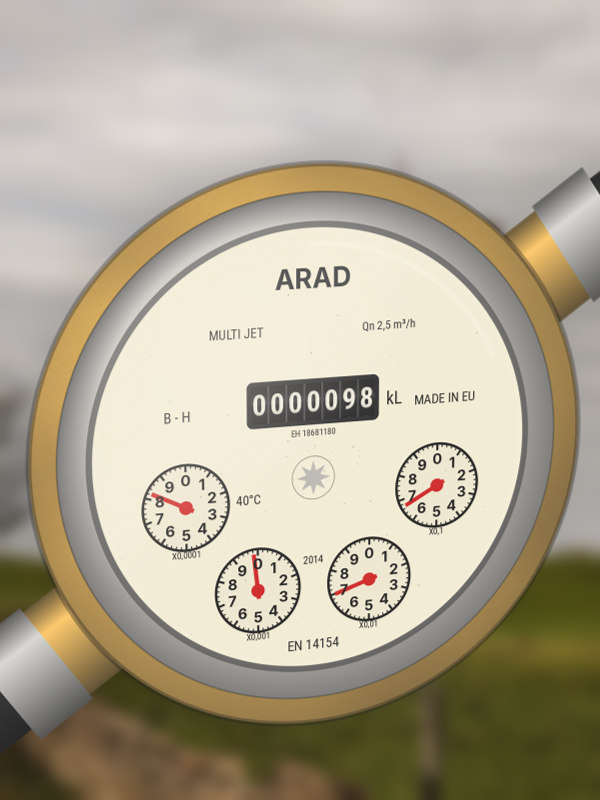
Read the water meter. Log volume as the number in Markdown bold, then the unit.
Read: **98.6698** kL
